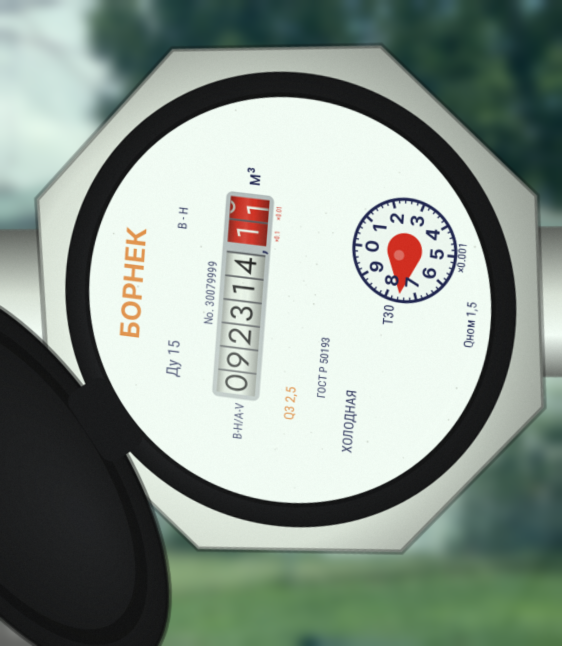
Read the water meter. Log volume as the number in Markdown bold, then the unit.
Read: **92314.107** m³
